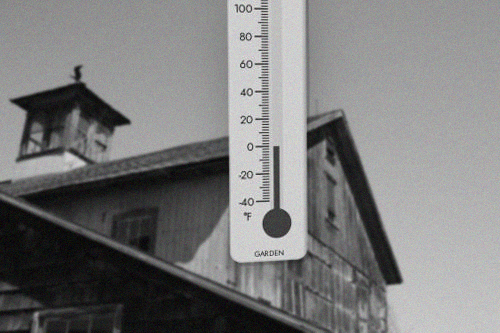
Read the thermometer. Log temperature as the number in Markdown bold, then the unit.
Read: **0** °F
